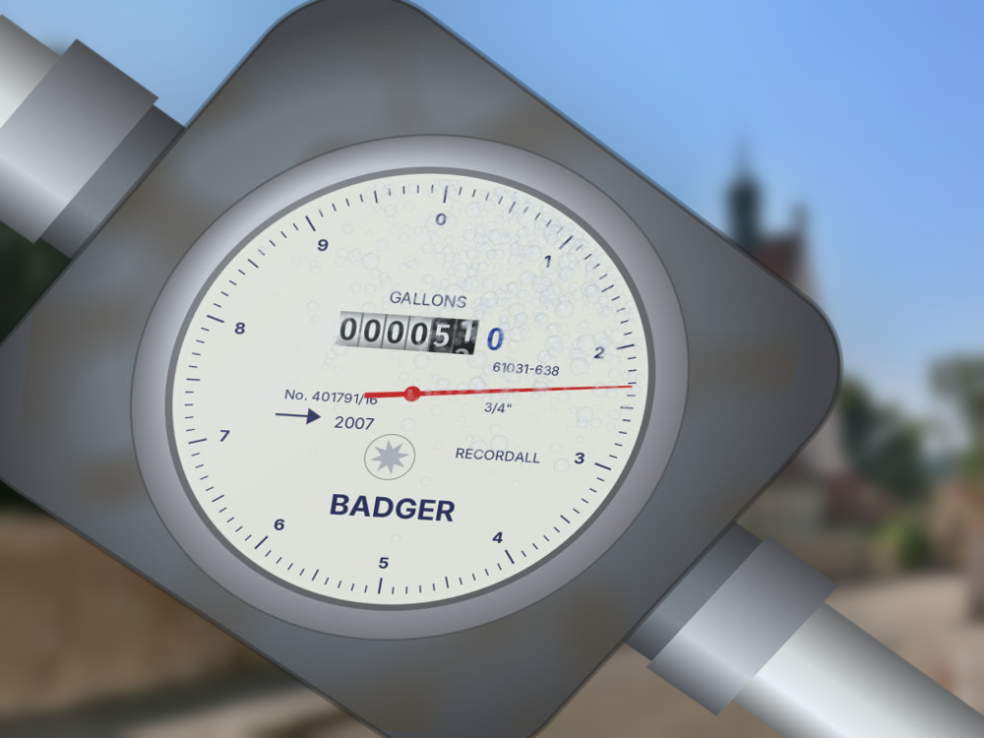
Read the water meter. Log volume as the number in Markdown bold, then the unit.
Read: **512.3** gal
